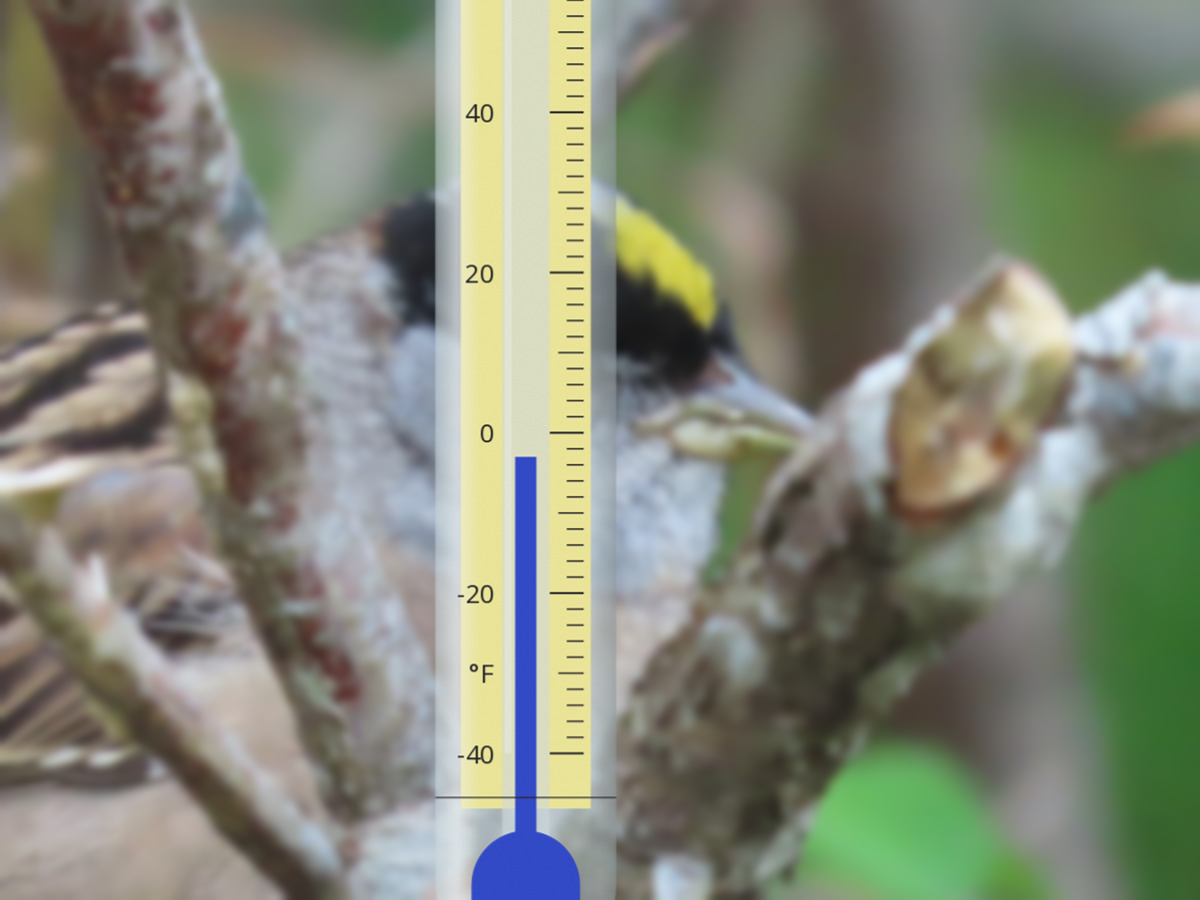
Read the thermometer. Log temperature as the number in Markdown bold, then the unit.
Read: **-3** °F
